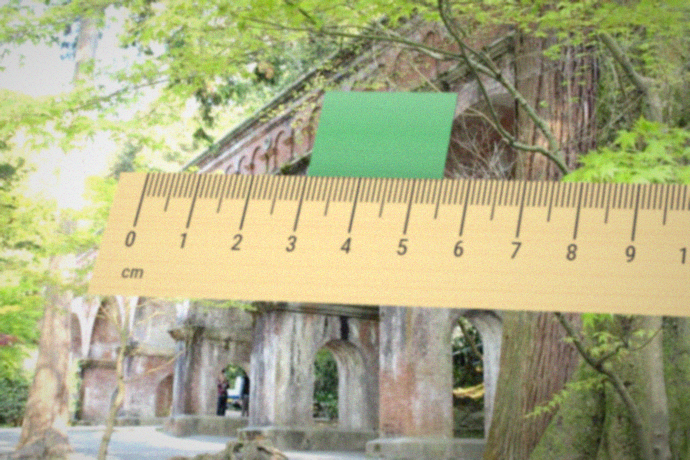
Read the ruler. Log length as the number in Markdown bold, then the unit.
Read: **2.5** cm
